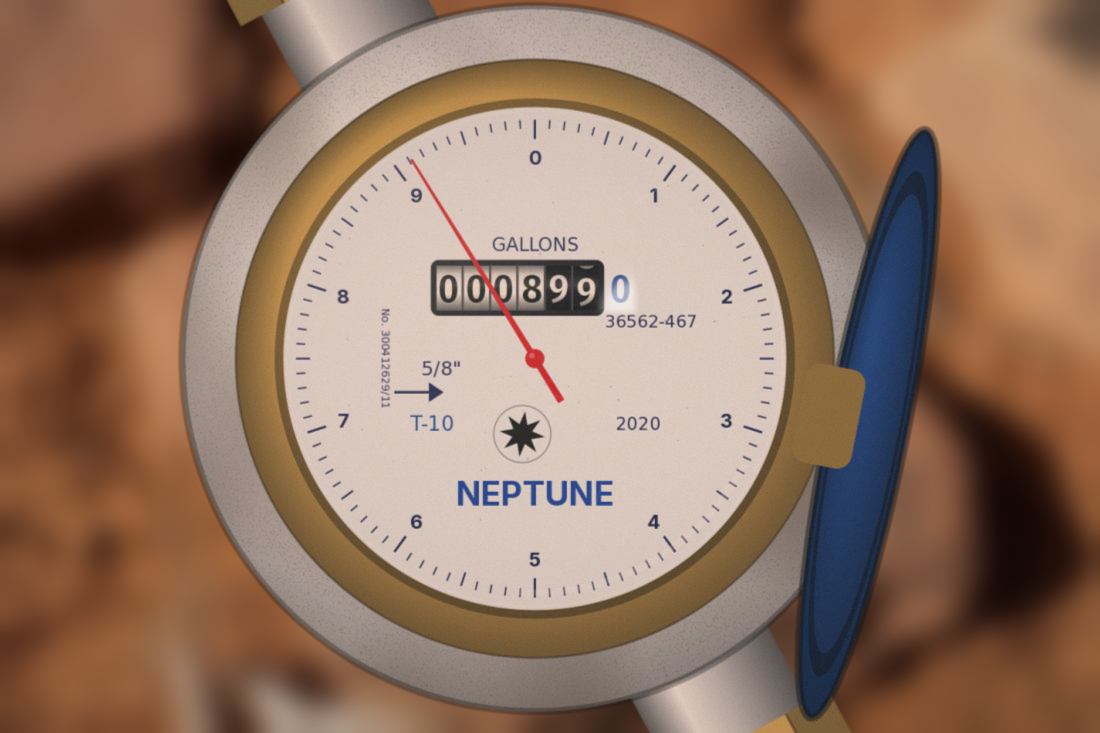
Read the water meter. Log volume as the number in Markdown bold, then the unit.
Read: **8989.1** gal
